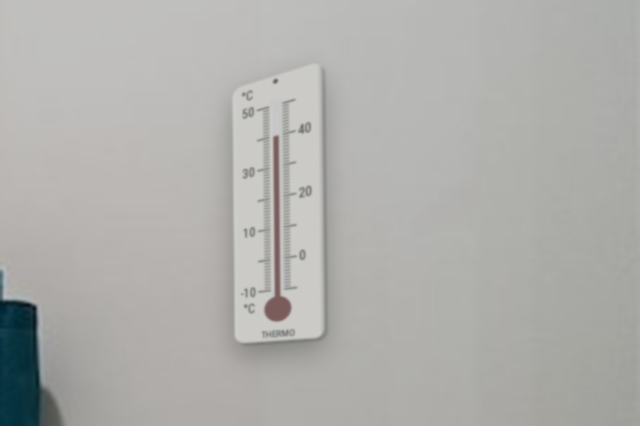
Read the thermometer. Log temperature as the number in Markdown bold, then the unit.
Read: **40** °C
